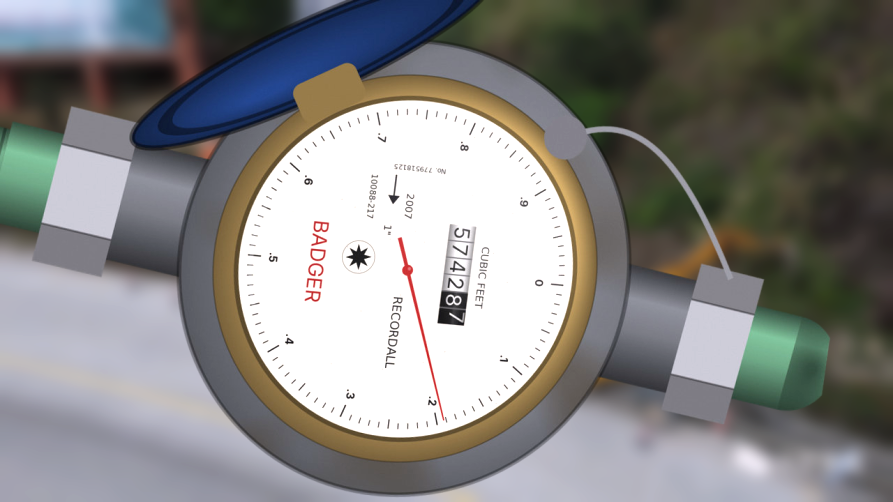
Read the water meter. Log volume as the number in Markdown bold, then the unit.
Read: **574287.19** ft³
